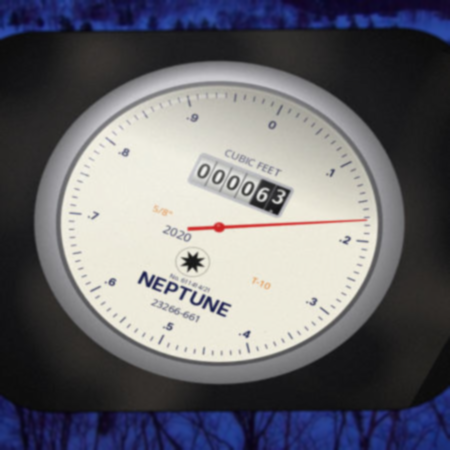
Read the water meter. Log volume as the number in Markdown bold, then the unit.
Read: **63.17** ft³
